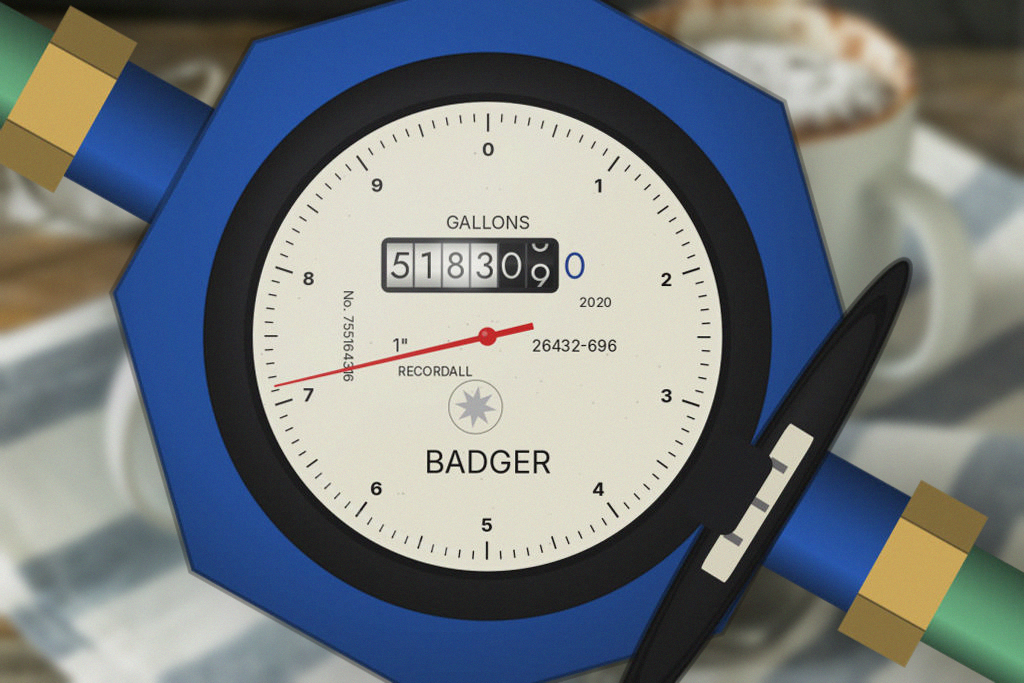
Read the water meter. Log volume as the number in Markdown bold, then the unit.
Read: **5183087.1** gal
